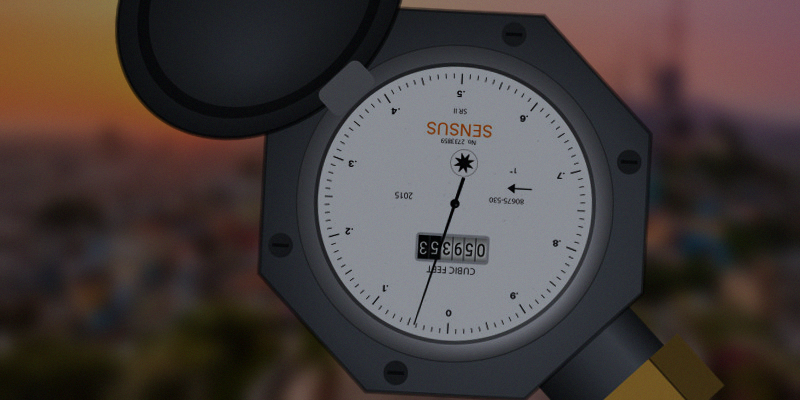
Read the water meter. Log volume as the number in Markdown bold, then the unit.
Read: **59353.04** ft³
